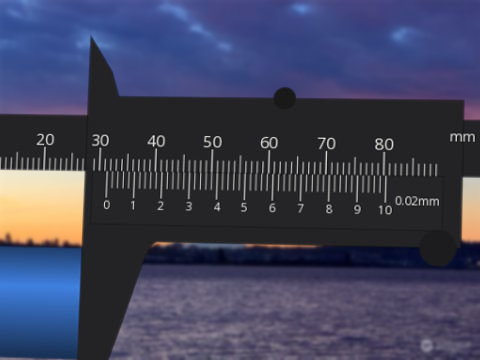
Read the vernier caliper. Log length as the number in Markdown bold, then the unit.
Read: **31.4** mm
